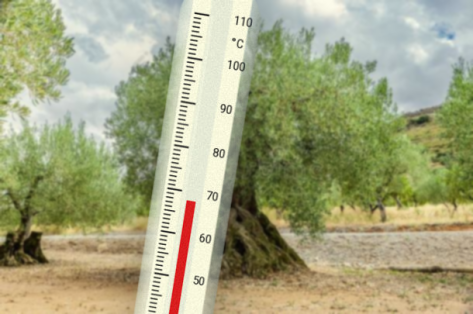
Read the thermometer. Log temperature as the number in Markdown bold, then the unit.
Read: **68** °C
